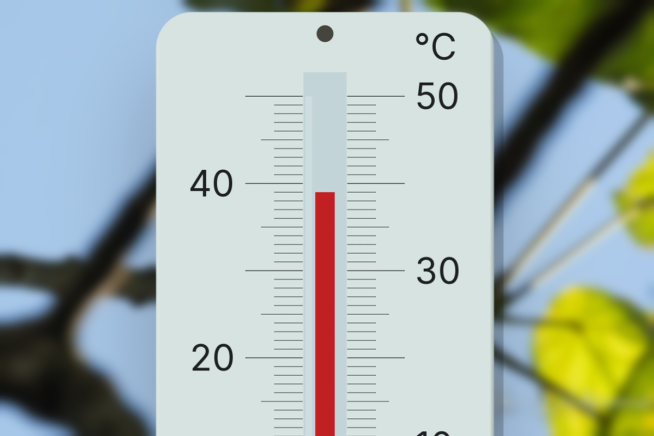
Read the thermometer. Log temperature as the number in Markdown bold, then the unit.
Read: **39** °C
